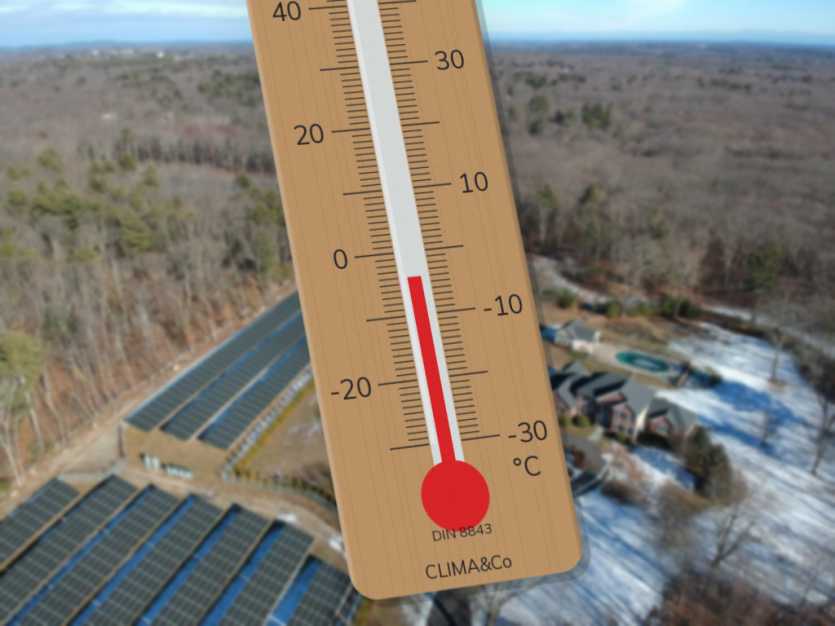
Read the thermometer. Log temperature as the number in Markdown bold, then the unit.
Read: **-4** °C
